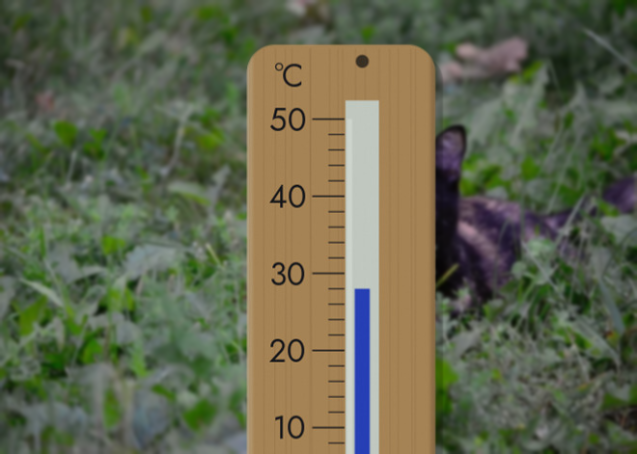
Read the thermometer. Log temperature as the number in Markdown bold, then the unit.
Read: **28** °C
